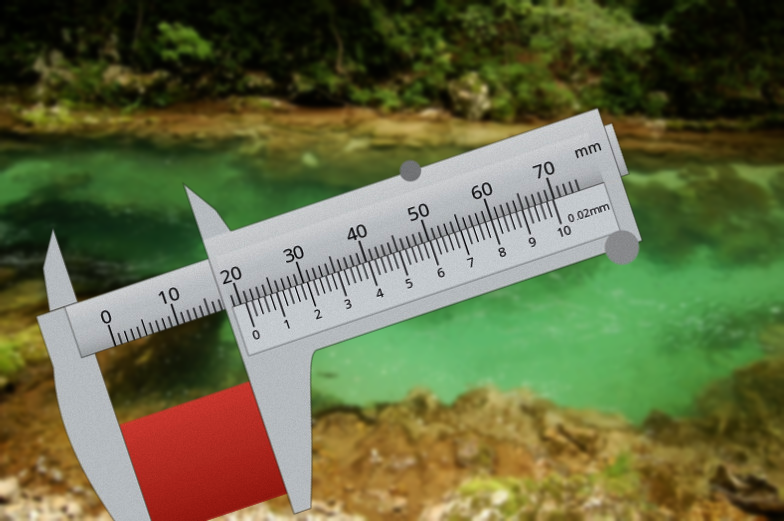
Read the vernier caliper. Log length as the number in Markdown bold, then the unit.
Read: **20.8** mm
